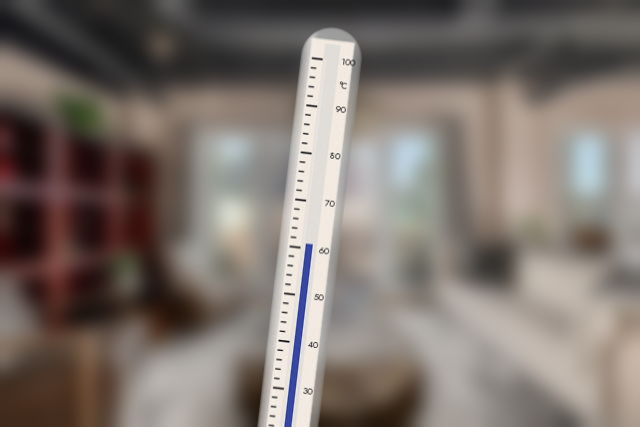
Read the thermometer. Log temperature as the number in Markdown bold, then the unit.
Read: **61** °C
